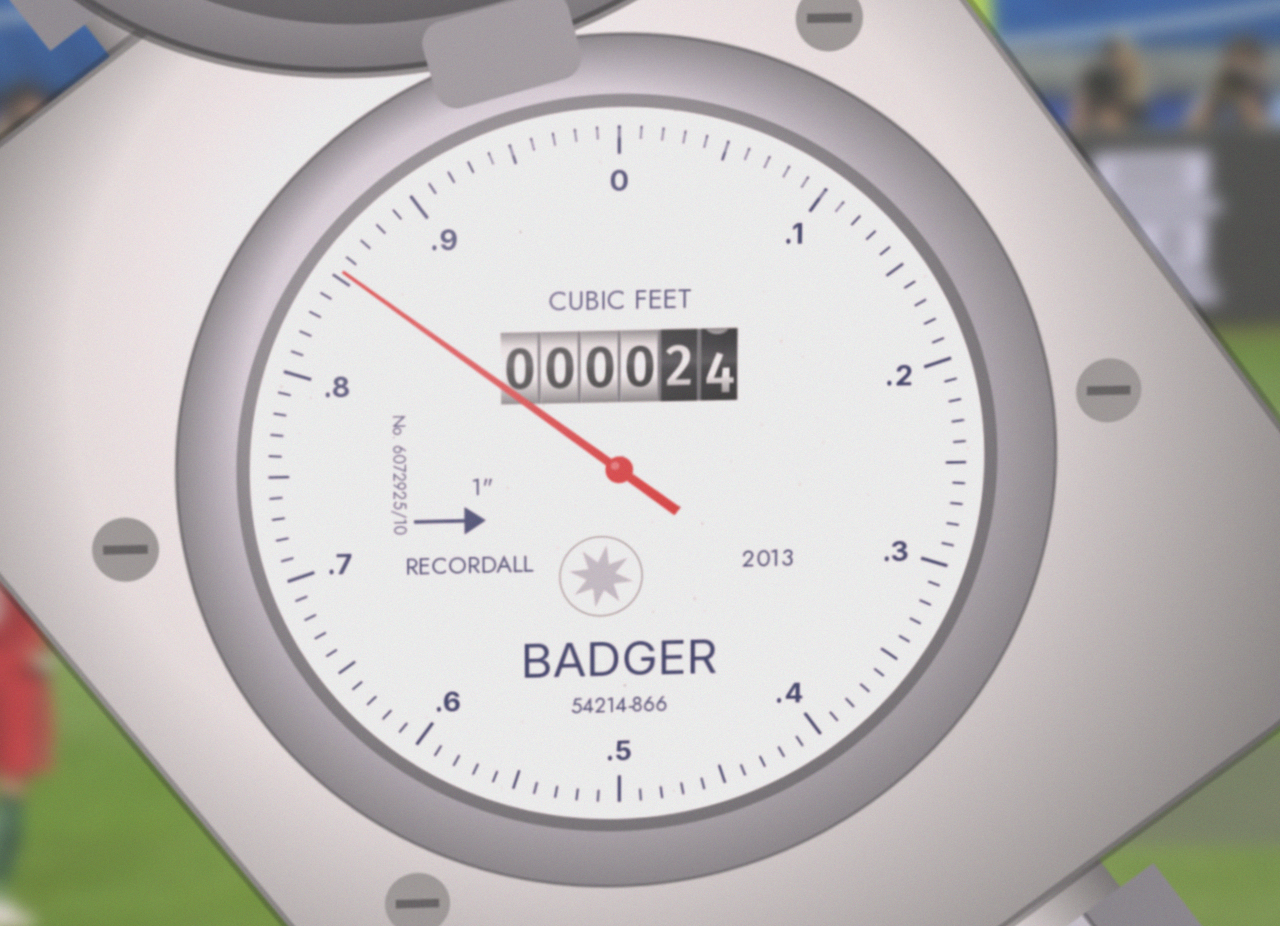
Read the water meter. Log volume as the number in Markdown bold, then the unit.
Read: **23.85** ft³
